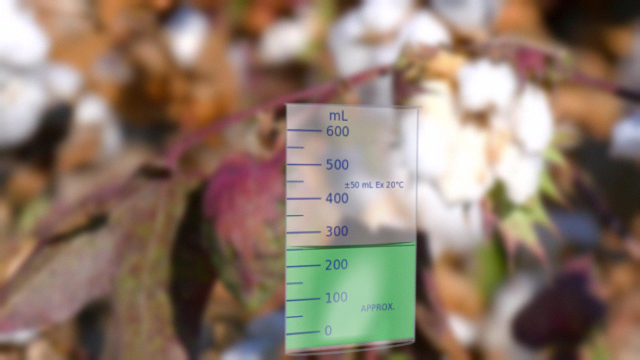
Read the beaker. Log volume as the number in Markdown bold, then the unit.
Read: **250** mL
